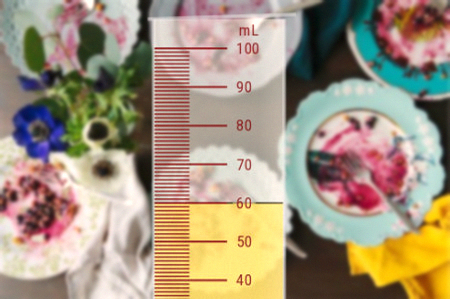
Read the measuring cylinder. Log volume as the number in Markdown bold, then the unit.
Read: **60** mL
